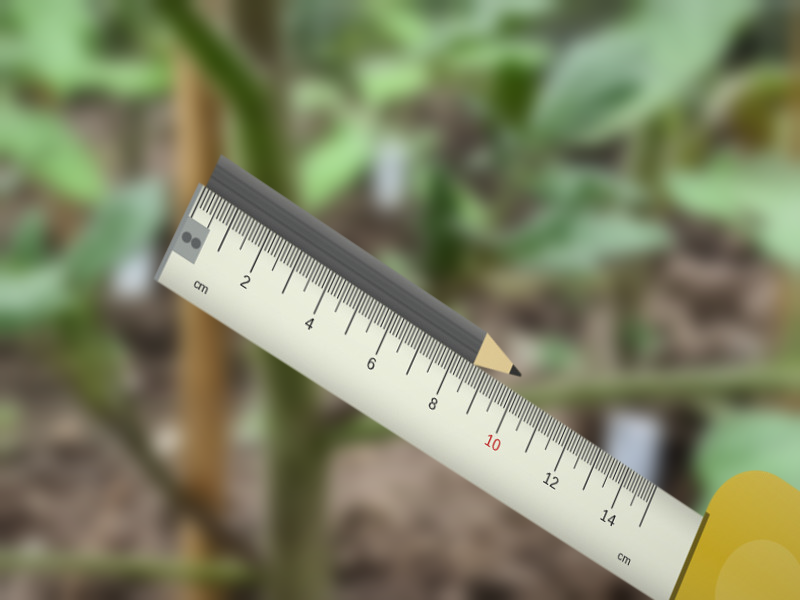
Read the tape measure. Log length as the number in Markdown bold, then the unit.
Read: **10** cm
